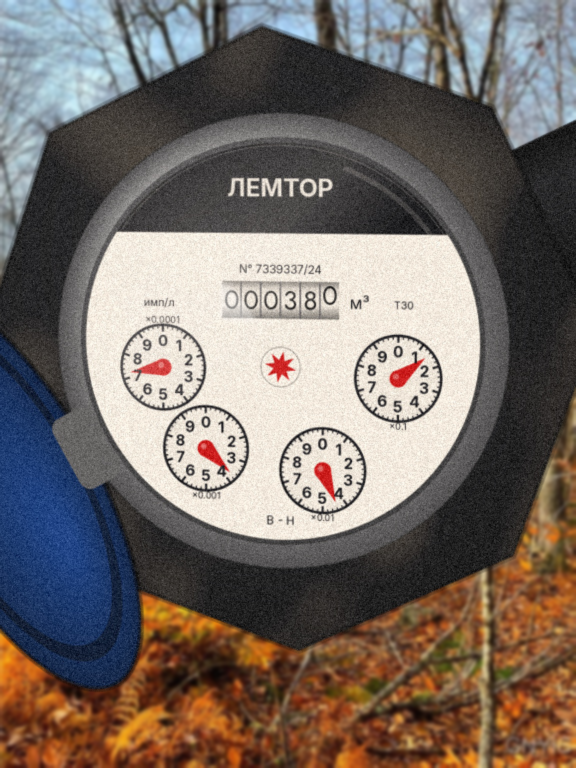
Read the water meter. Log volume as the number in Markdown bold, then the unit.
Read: **380.1437** m³
